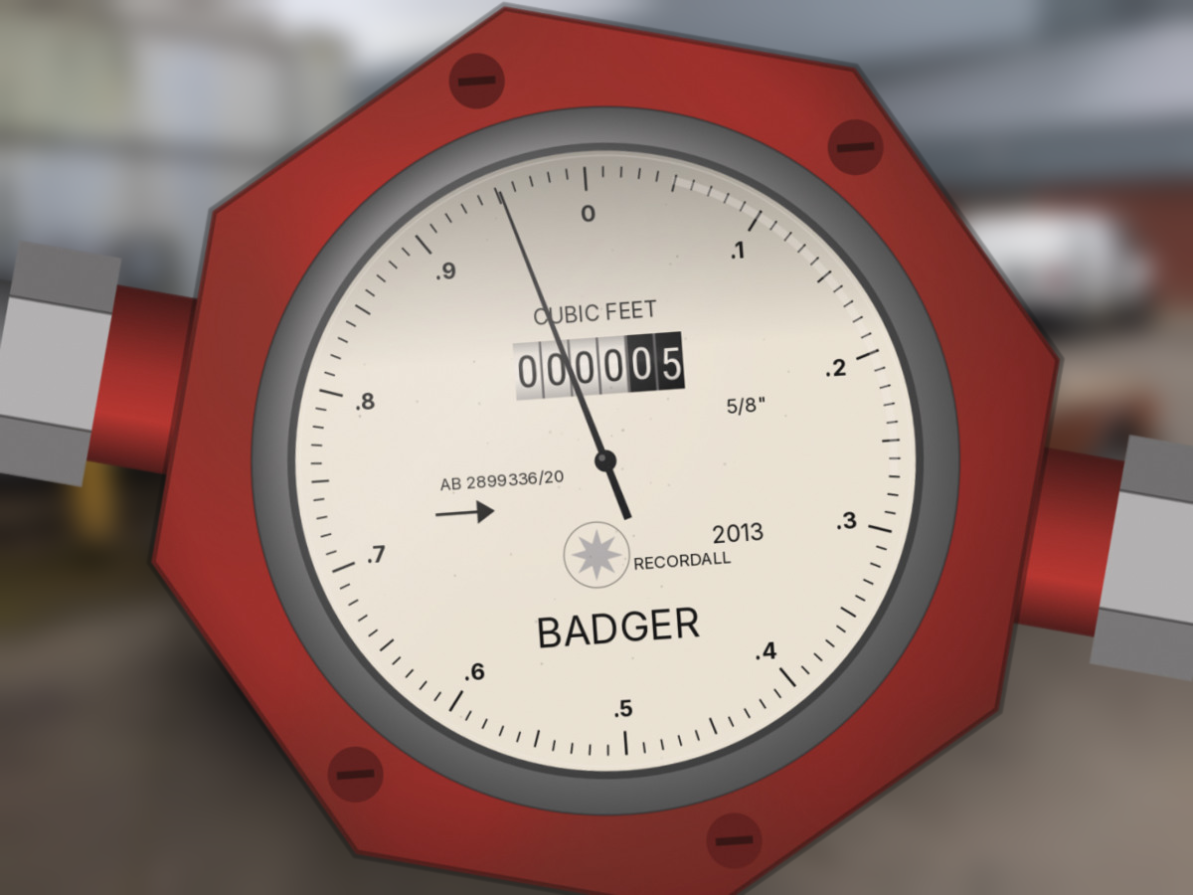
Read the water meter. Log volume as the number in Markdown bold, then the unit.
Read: **4.95** ft³
